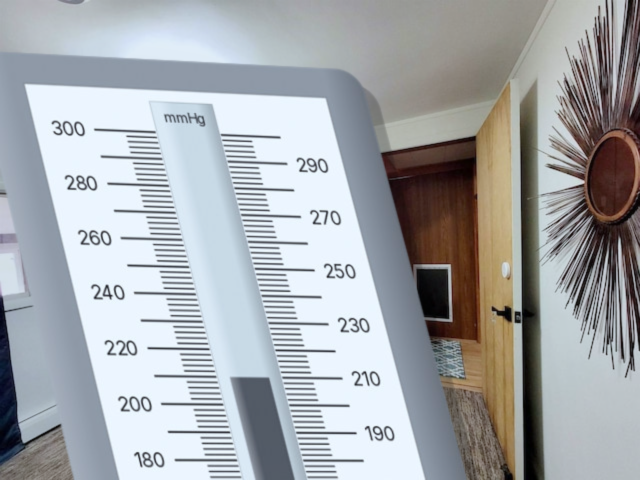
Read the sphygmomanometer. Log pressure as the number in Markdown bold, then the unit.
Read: **210** mmHg
